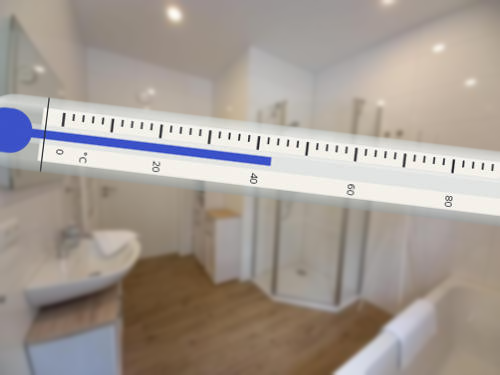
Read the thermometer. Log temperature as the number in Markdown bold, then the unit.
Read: **43** °C
